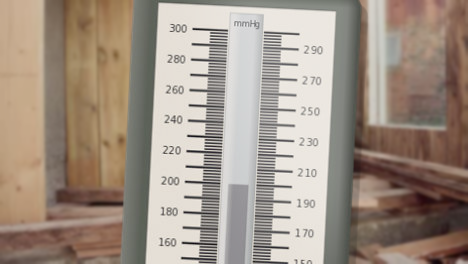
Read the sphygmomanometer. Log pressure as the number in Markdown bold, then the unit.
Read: **200** mmHg
